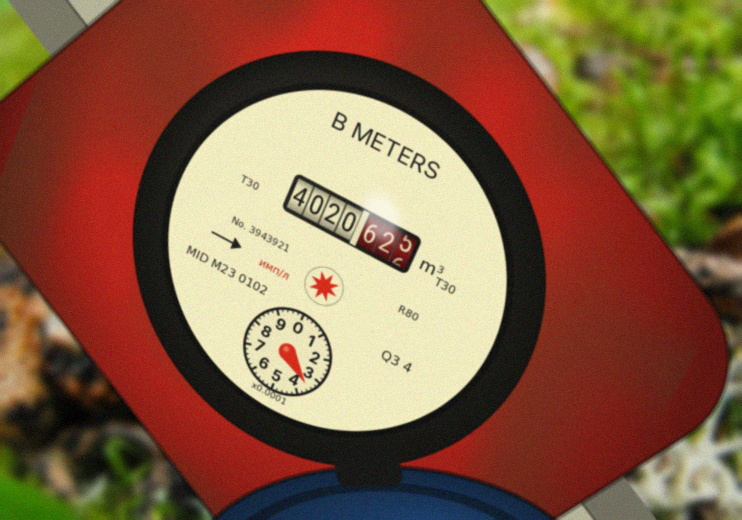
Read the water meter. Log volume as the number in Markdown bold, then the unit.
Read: **4020.6253** m³
